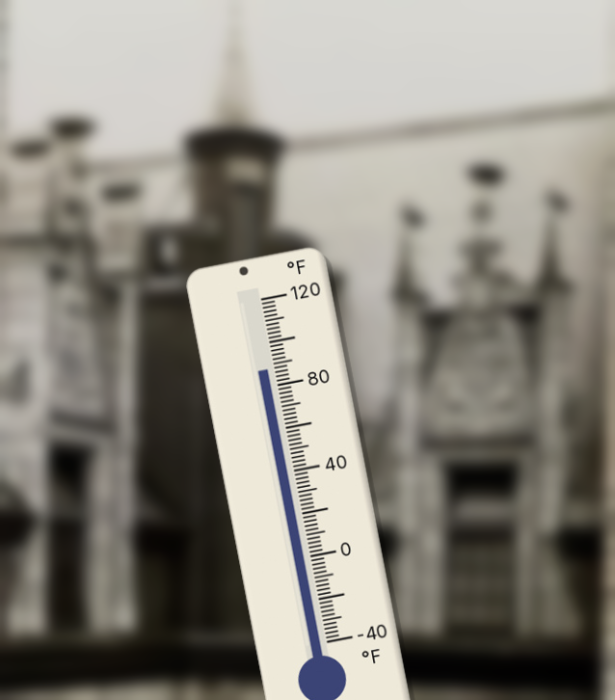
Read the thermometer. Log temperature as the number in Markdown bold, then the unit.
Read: **88** °F
